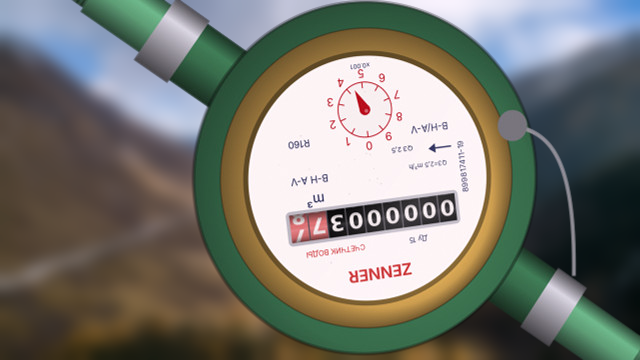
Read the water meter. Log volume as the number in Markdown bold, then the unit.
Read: **3.774** m³
